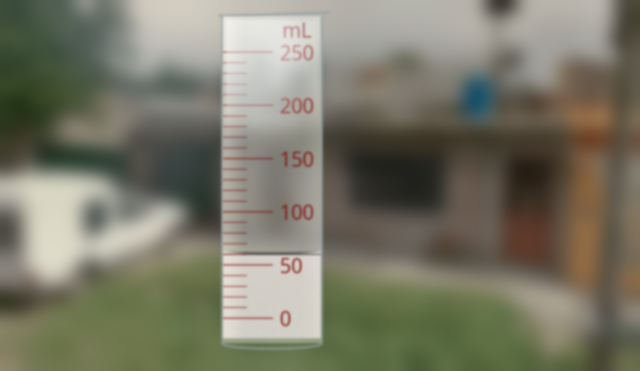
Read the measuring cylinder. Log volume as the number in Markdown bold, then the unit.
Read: **60** mL
